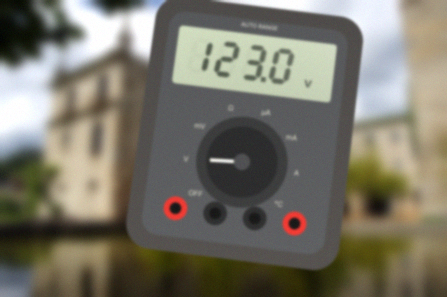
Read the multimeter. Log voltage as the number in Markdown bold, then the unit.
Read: **123.0** V
